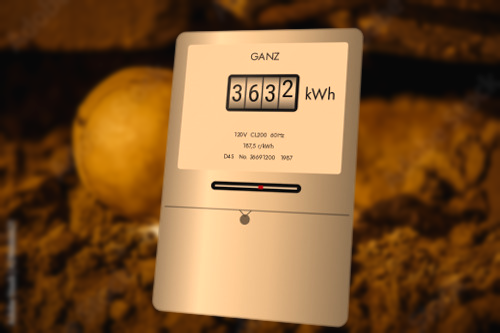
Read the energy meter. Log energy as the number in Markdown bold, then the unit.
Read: **3632** kWh
